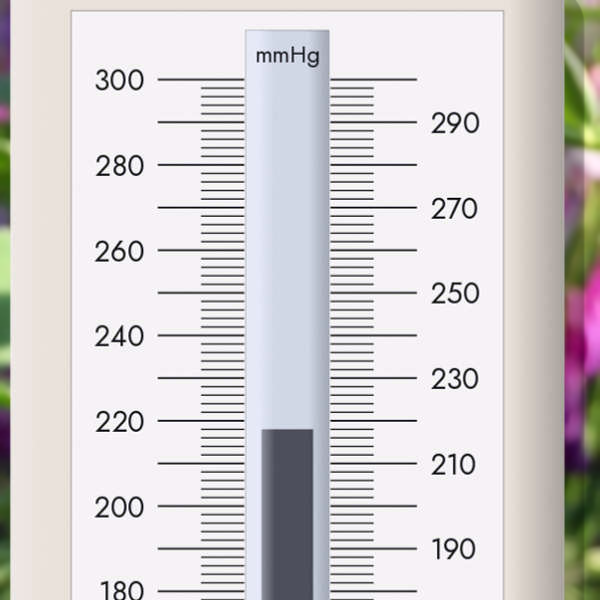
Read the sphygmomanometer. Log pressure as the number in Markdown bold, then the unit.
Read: **218** mmHg
